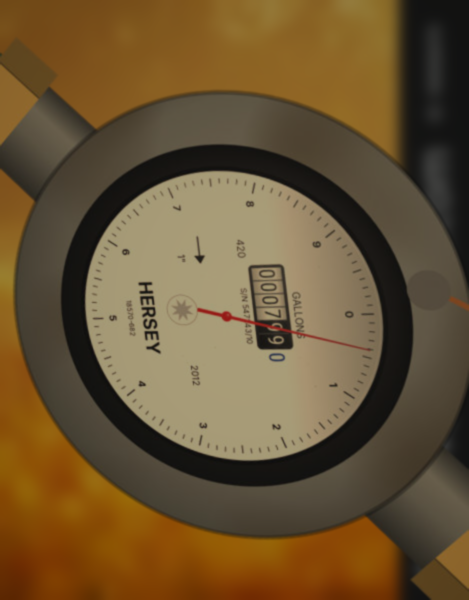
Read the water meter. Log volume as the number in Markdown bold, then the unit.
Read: **7990.4** gal
